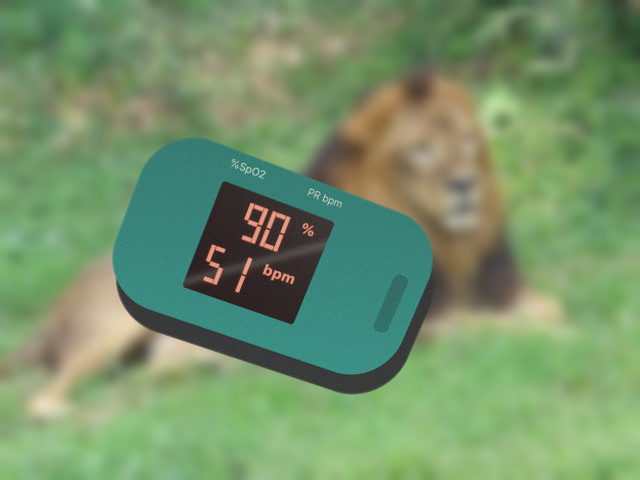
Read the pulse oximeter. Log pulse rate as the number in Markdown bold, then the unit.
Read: **51** bpm
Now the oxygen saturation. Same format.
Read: **90** %
